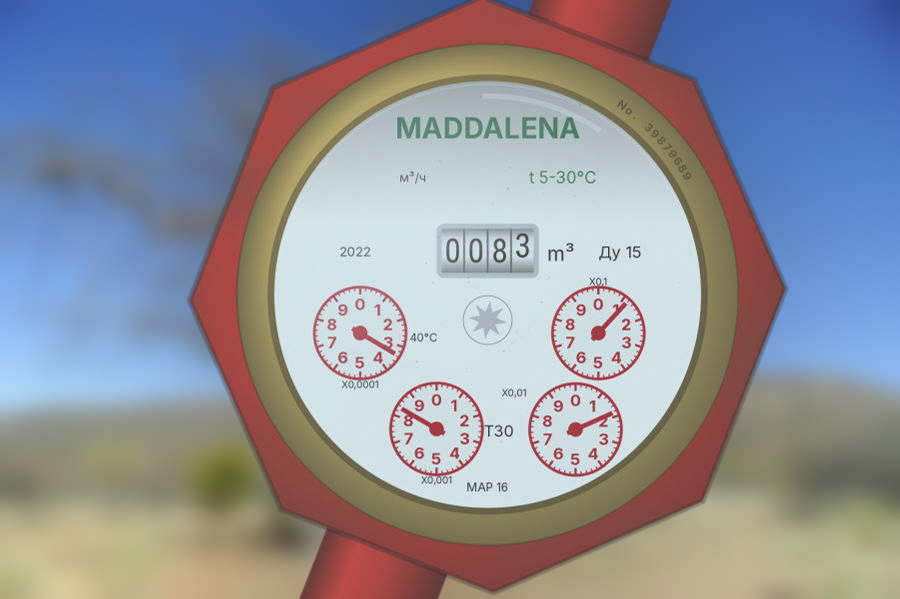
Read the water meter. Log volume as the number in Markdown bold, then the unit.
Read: **83.1183** m³
